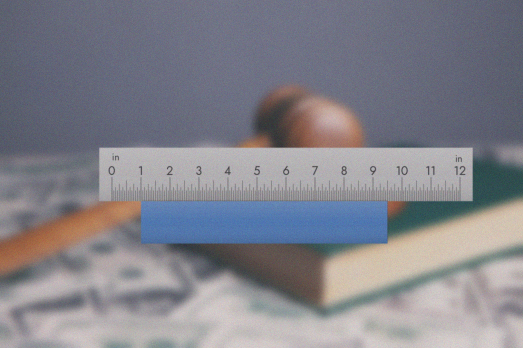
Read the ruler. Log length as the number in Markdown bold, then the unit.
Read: **8.5** in
